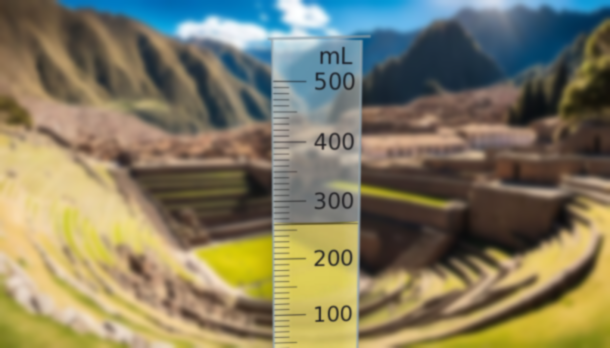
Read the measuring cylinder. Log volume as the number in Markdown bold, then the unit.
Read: **260** mL
